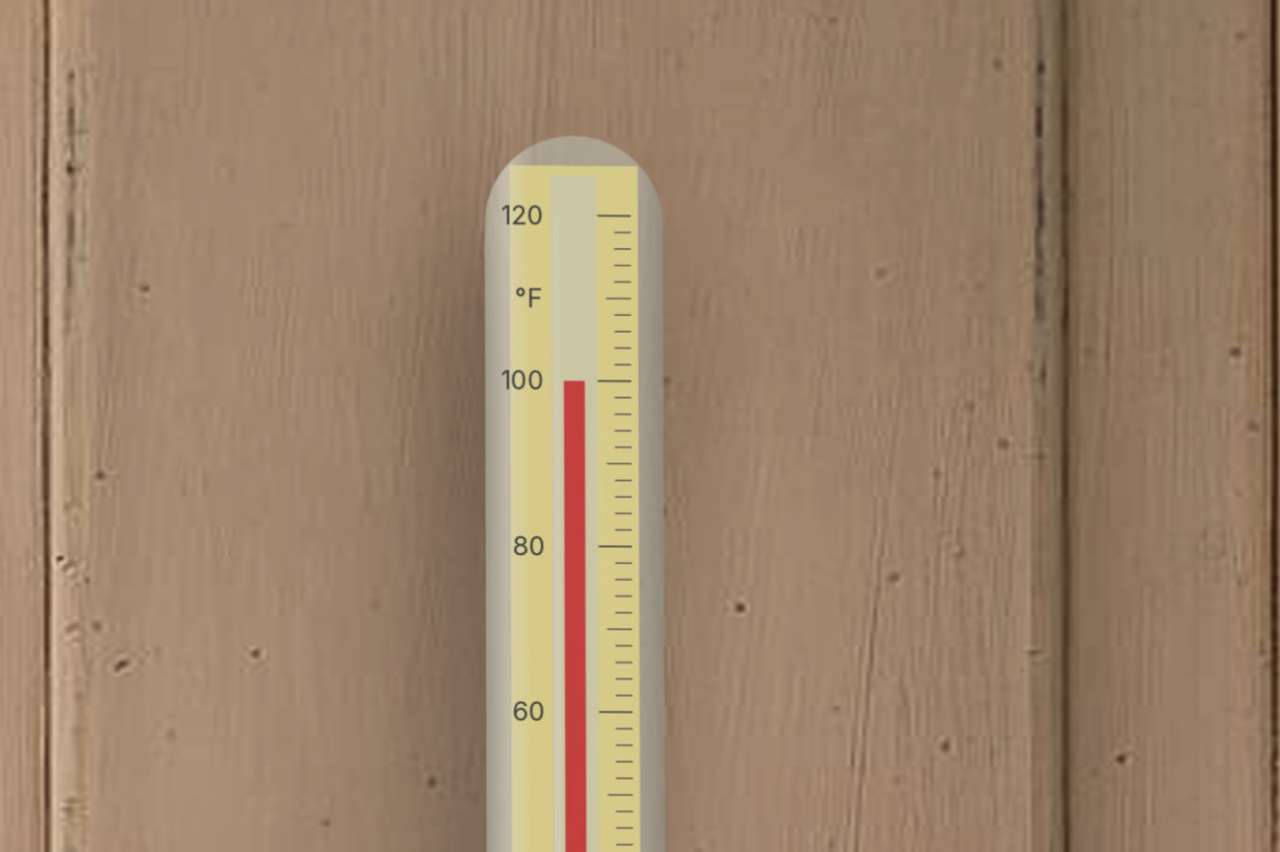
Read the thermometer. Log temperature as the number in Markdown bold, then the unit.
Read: **100** °F
